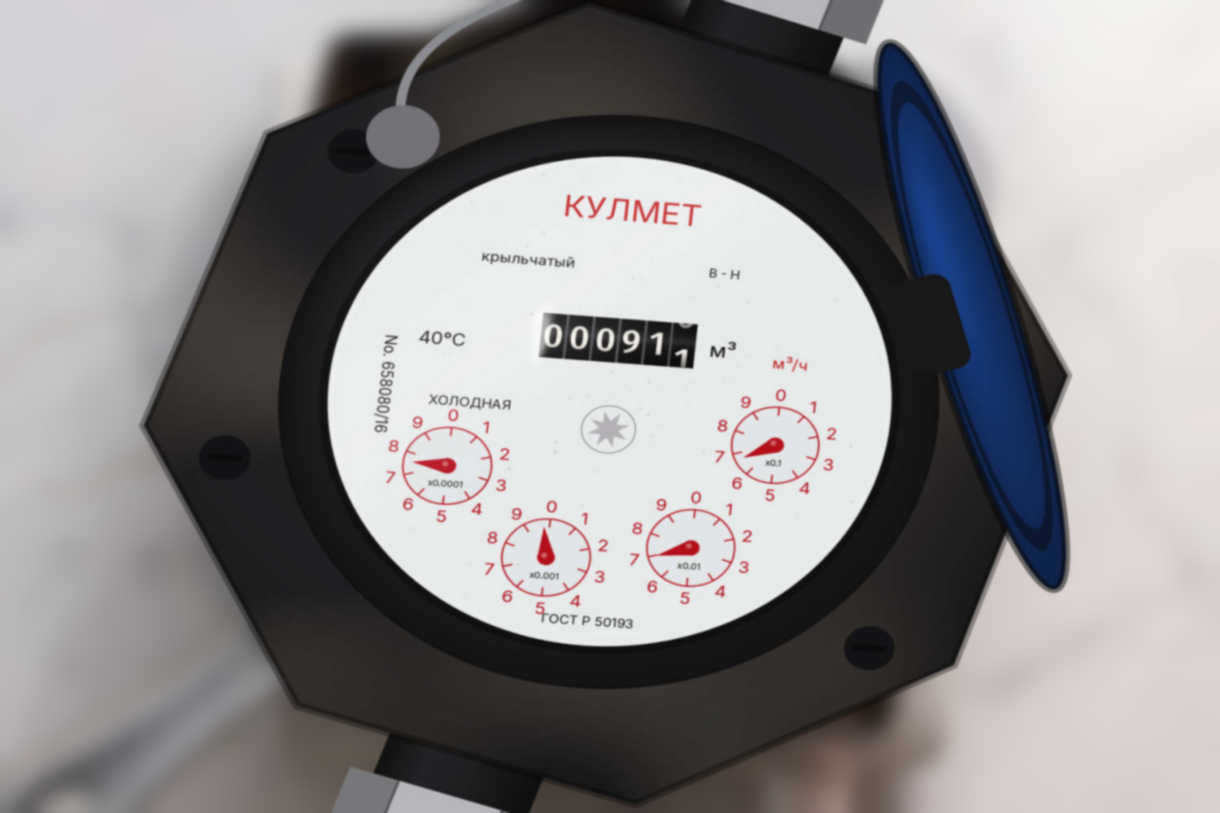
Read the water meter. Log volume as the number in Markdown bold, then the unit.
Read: **910.6697** m³
